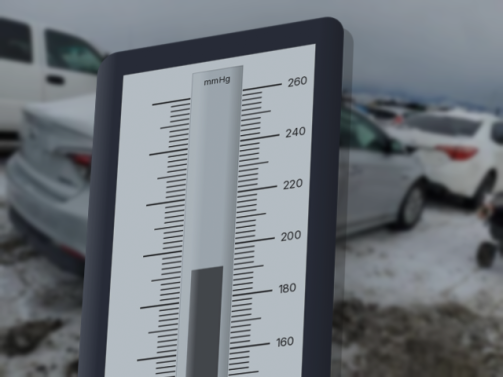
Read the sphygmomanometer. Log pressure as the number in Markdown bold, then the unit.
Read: **192** mmHg
